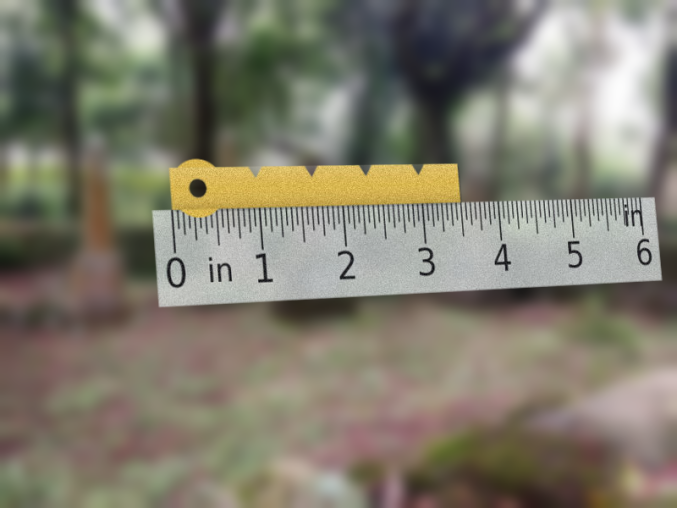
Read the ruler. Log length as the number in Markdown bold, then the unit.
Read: **3.5** in
